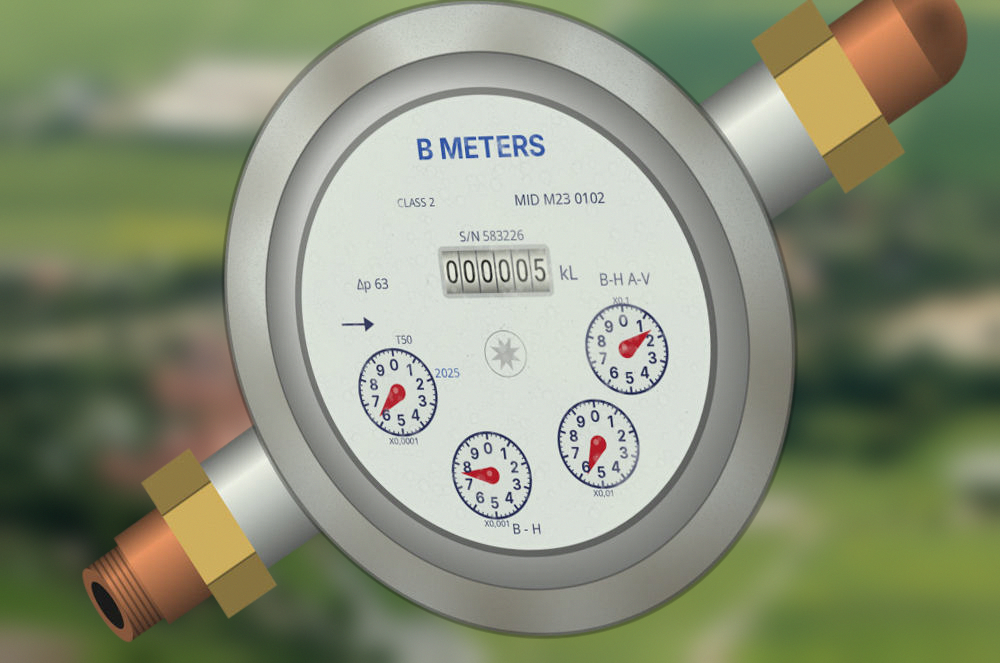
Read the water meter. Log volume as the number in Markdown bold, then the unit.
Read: **5.1576** kL
